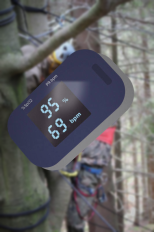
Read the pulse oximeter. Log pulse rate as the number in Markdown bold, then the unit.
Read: **69** bpm
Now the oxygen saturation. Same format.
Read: **95** %
